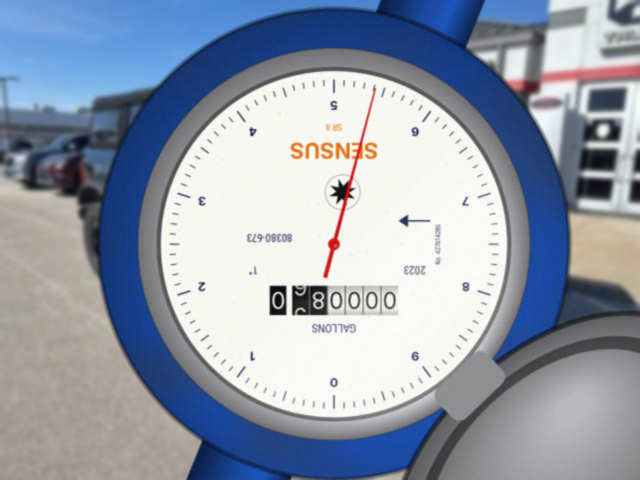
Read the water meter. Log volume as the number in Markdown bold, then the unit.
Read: **855.4** gal
